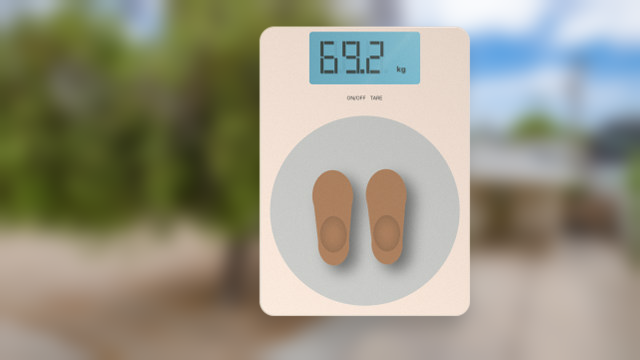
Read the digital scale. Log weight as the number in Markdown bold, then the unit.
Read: **69.2** kg
